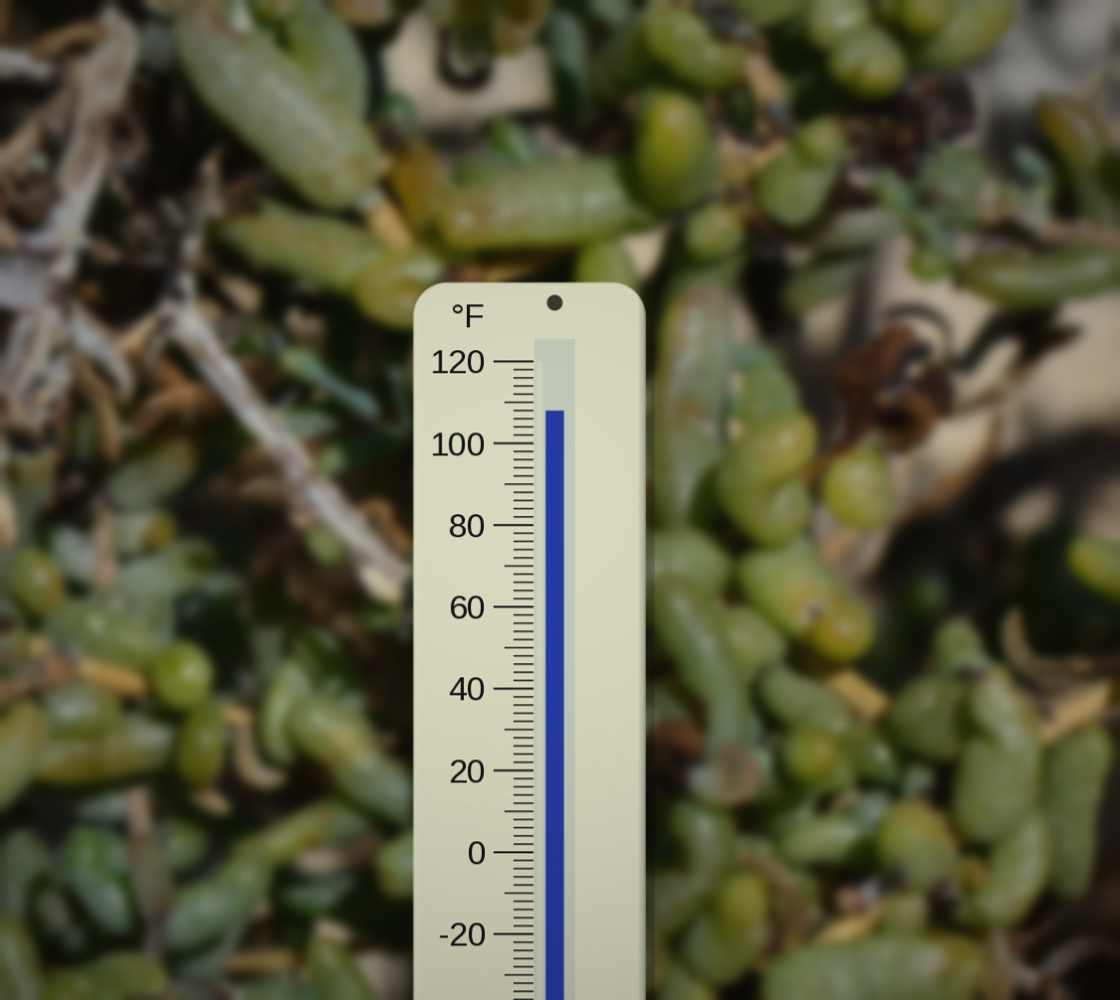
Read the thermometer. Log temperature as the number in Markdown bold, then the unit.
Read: **108** °F
